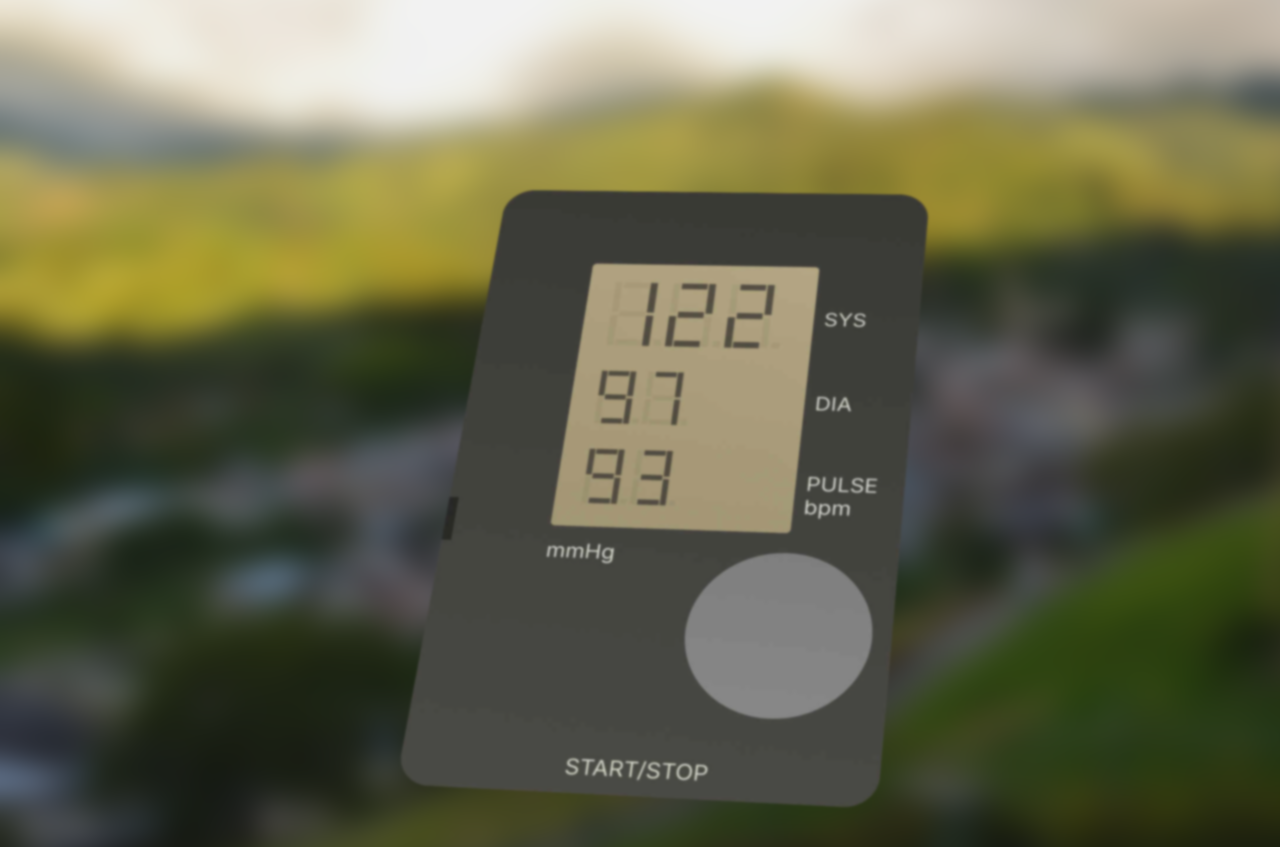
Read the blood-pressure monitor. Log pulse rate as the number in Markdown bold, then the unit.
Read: **93** bpm
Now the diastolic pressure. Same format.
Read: **97** mmHg
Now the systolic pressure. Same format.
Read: **122** mmHg
